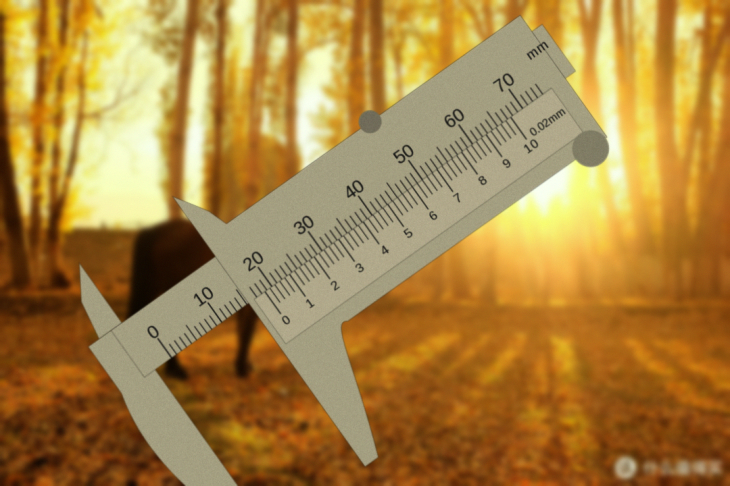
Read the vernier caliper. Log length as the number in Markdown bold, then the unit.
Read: **18.6** mm
